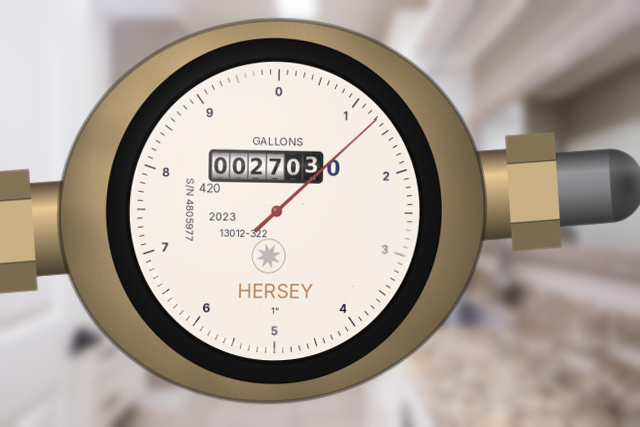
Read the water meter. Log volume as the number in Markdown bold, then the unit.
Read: **27031.3** gal
